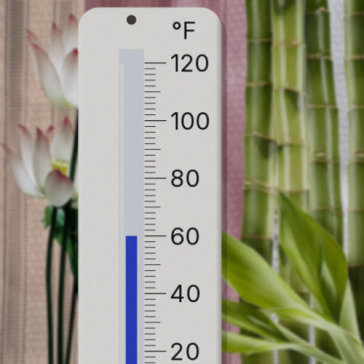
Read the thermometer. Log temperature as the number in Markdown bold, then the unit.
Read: **60** °F
